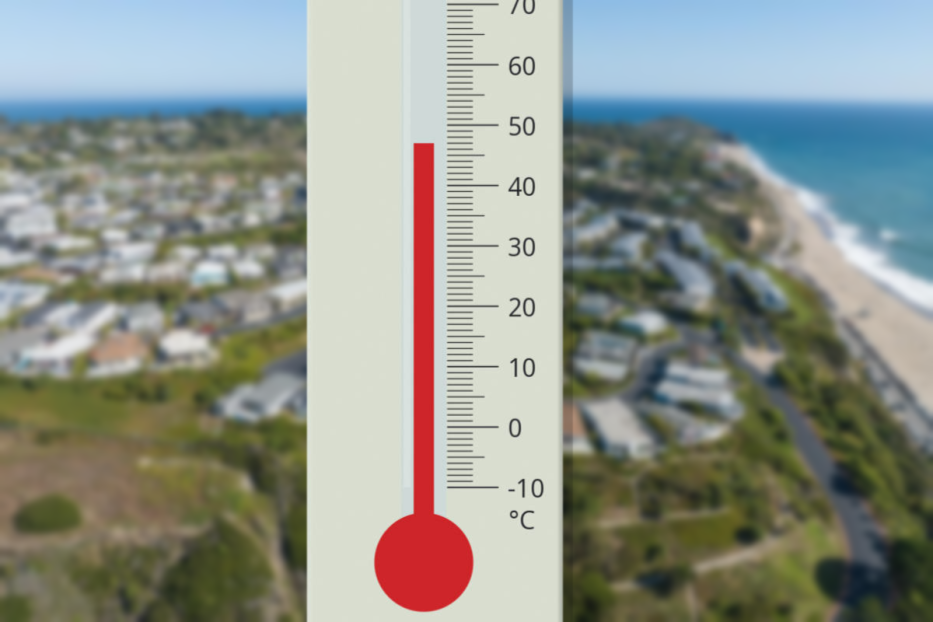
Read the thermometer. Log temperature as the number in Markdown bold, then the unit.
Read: **47** °C
